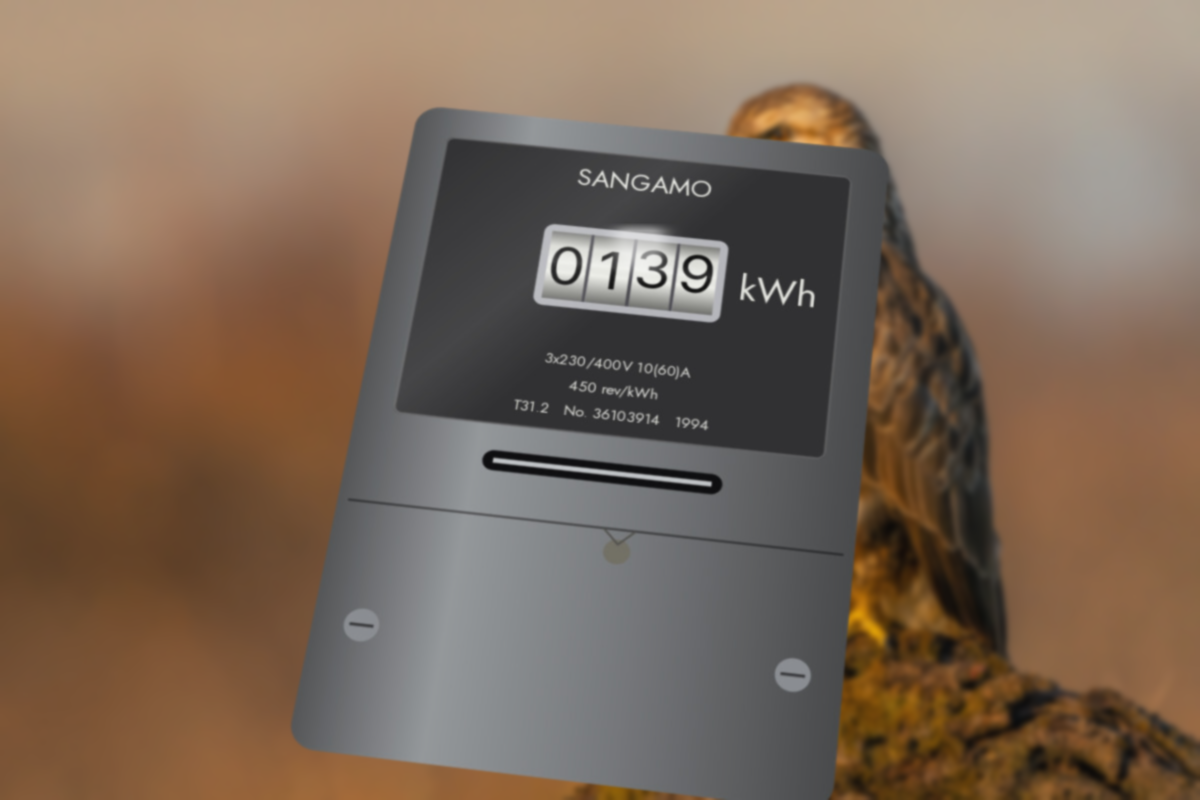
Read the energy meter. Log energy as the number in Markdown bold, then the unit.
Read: **139** kWh
